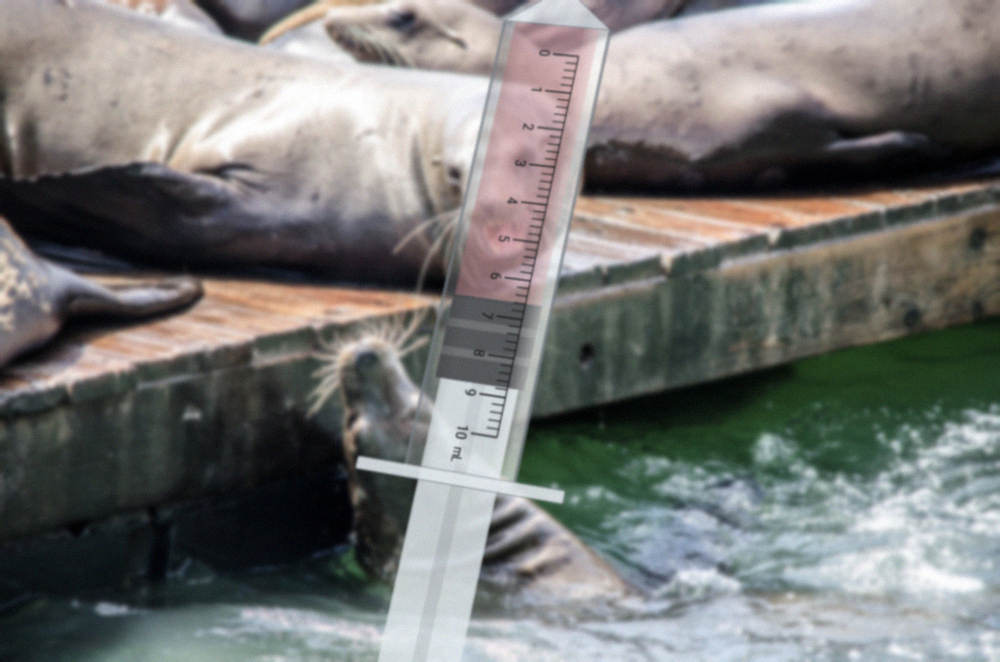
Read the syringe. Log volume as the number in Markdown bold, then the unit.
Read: **6.6** mL
